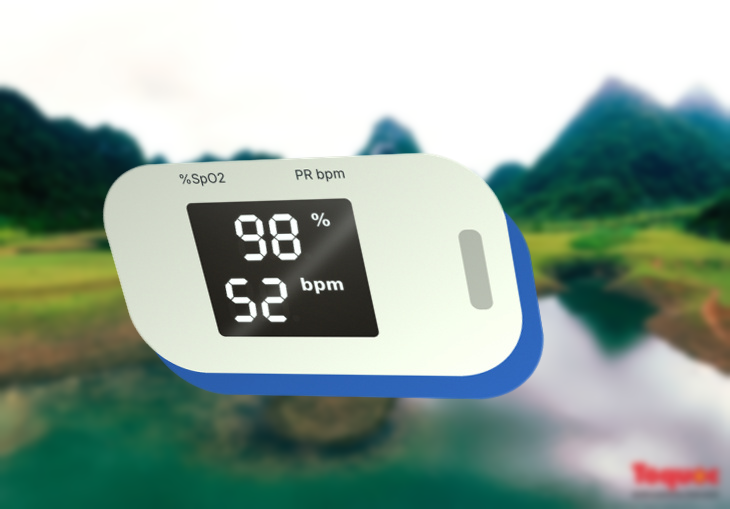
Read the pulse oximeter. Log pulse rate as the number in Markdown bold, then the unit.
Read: **52** bpm
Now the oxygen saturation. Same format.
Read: **98** %
